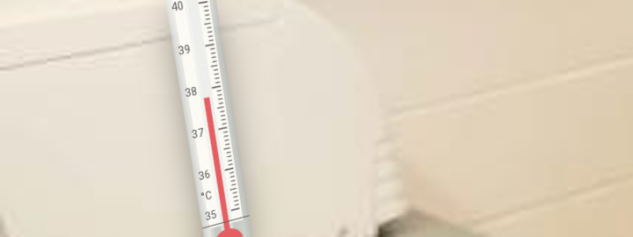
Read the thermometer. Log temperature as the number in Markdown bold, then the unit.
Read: **37.8** °C
